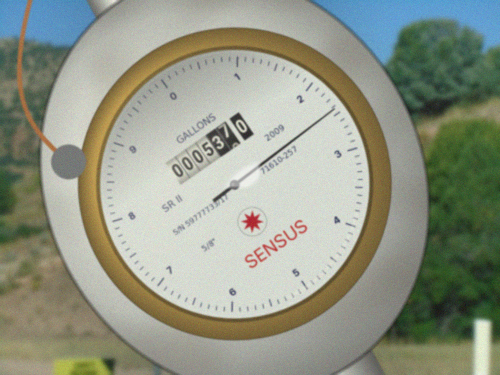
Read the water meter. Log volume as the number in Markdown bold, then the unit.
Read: **5372.4** gal
